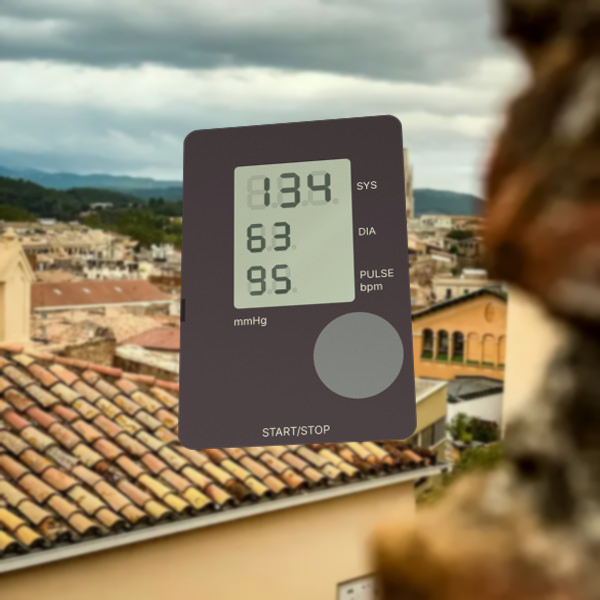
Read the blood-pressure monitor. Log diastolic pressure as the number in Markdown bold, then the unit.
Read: **63** mmHg
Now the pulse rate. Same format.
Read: **95** bpm
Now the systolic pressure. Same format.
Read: **134** mmHg
